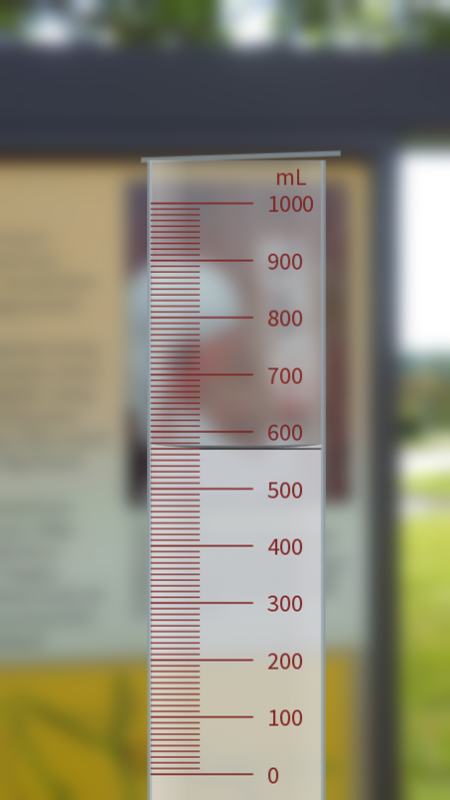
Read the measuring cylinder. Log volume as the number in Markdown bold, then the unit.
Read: **570** mL
